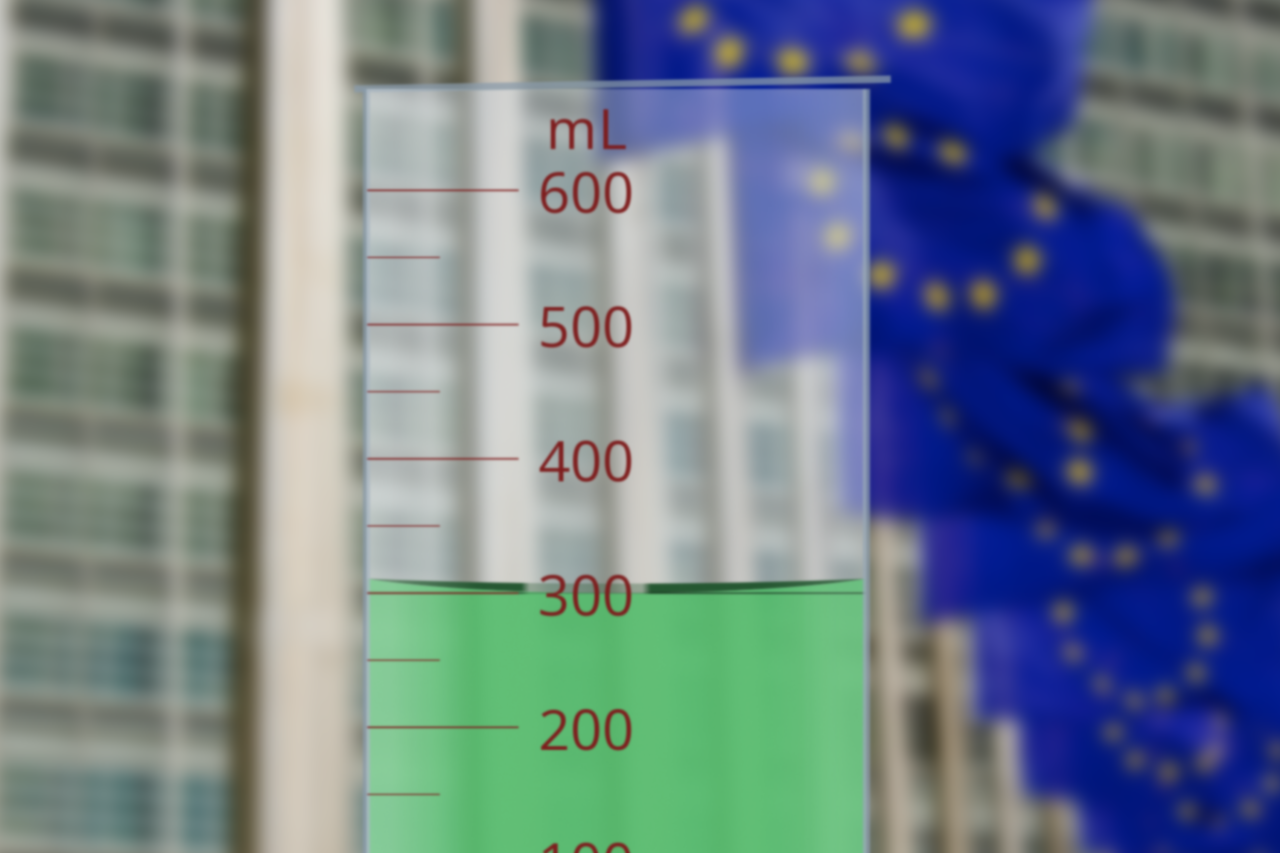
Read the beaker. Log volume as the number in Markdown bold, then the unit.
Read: **300** mL
